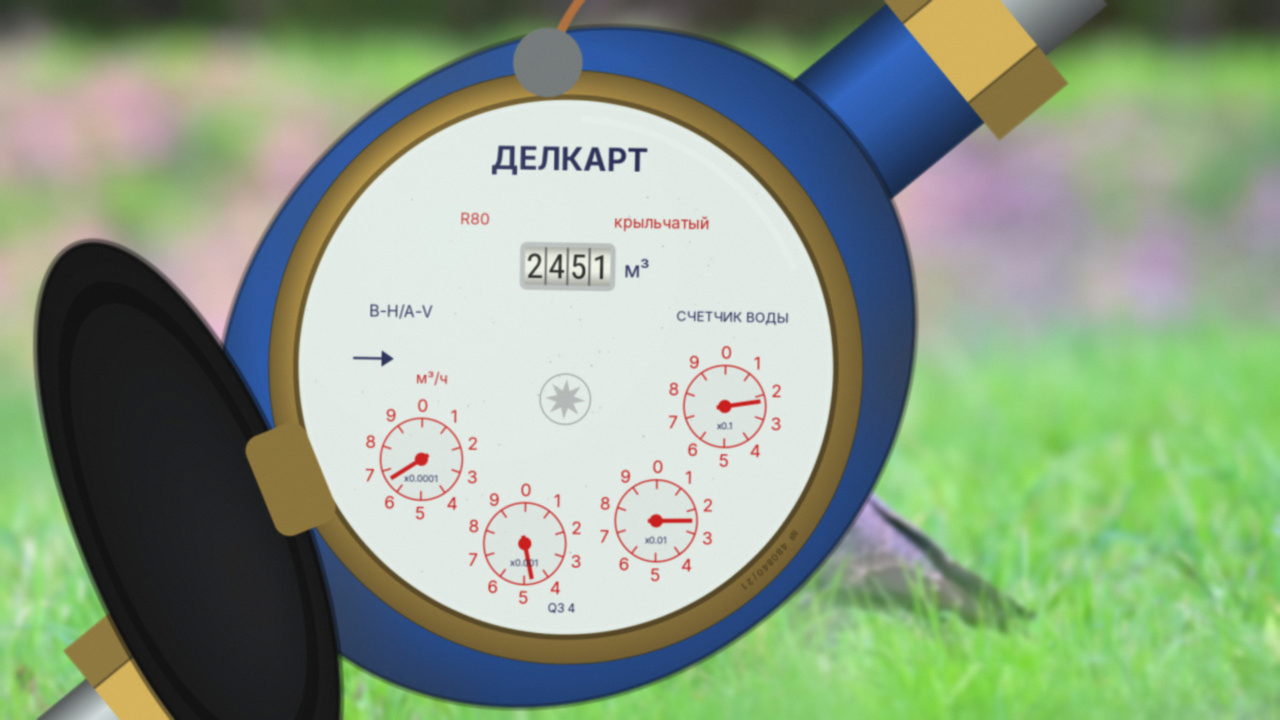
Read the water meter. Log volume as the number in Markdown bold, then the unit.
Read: **2451.2246** m³
